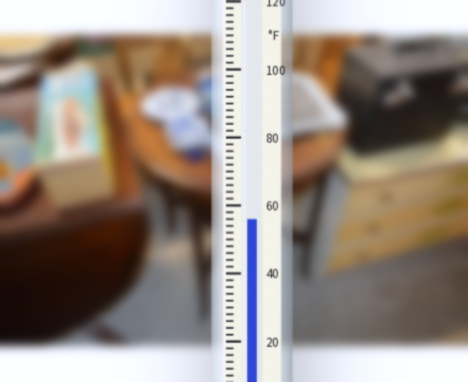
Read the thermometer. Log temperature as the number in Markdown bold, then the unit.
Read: **56** °F
